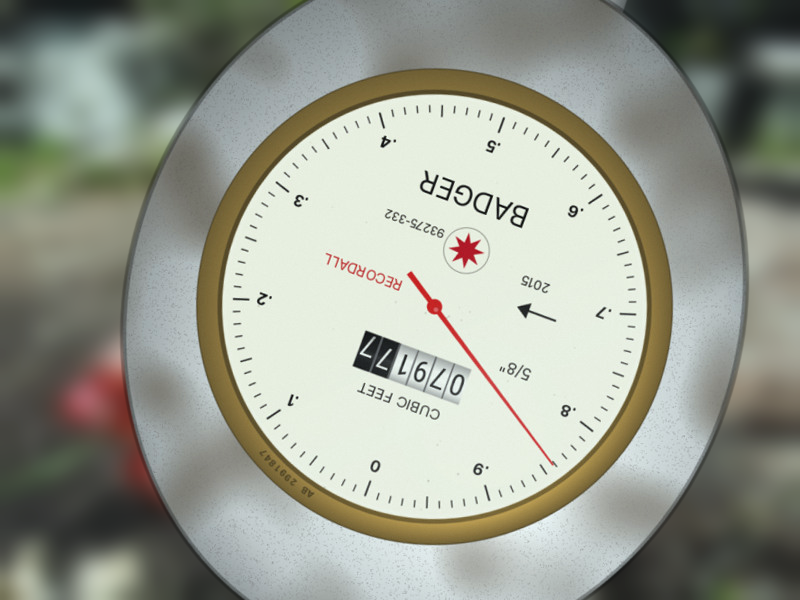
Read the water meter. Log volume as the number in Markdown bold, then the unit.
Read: **79176.84** ft³
